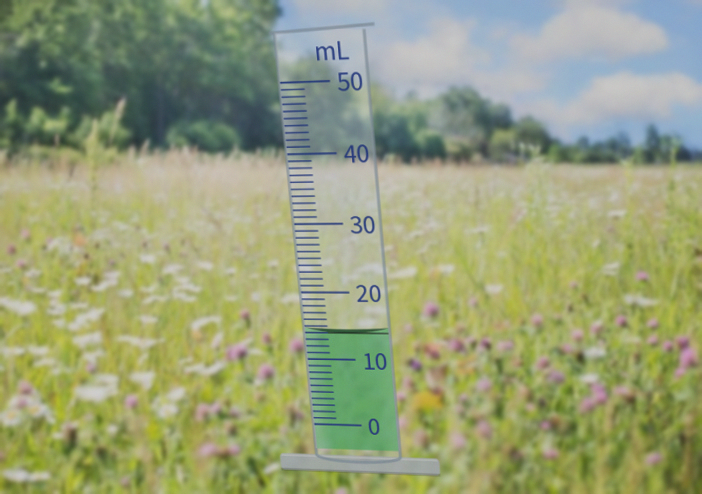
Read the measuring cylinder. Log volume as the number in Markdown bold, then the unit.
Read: **14** mL
